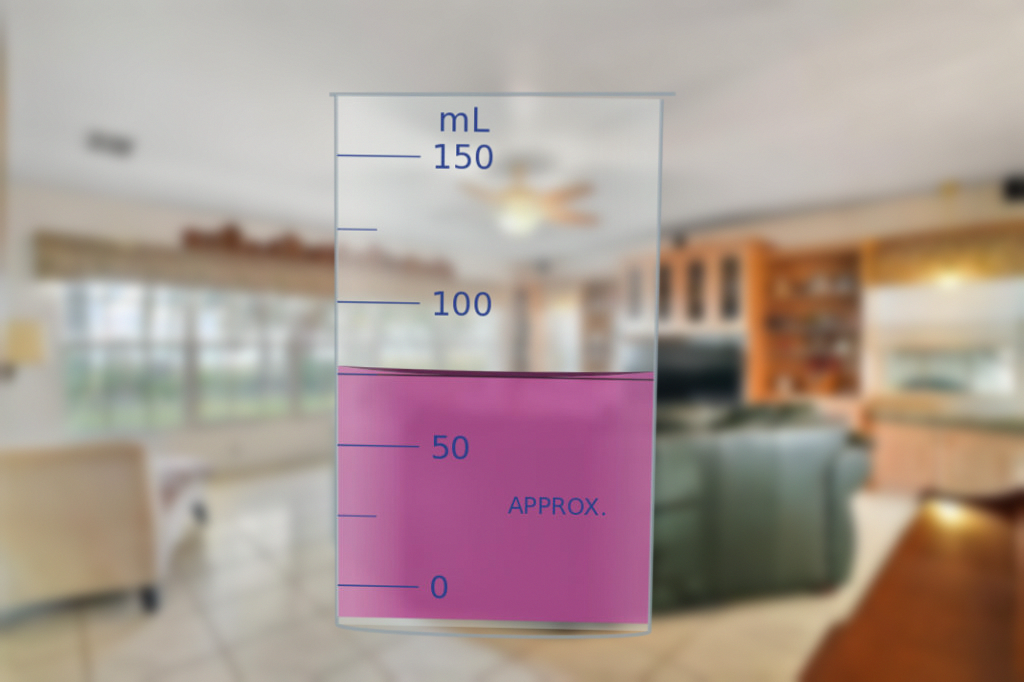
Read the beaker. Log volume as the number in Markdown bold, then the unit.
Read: **75** mL
